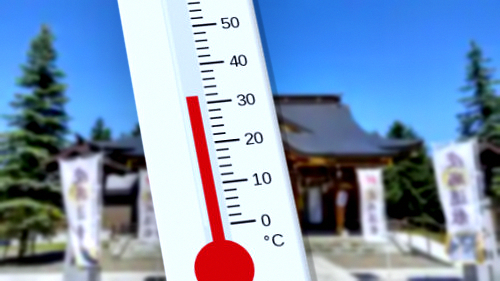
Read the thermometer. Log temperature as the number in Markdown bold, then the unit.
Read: **32** °C
